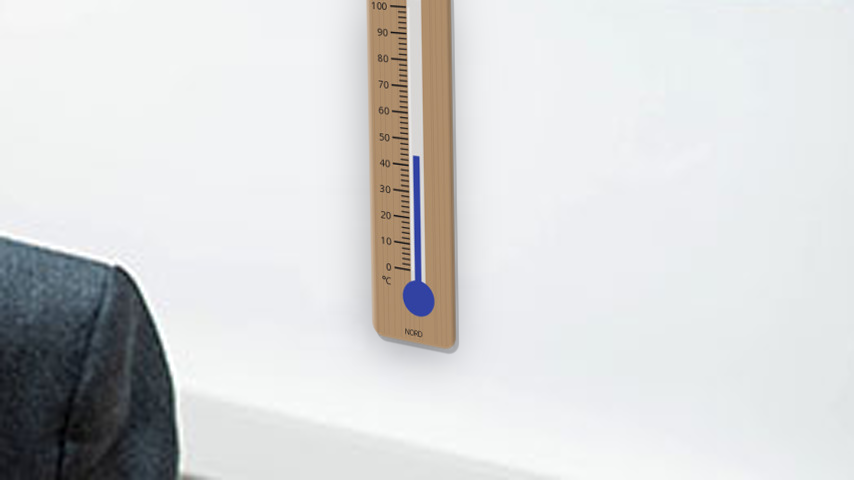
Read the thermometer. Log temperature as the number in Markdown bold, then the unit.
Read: **44** °C
